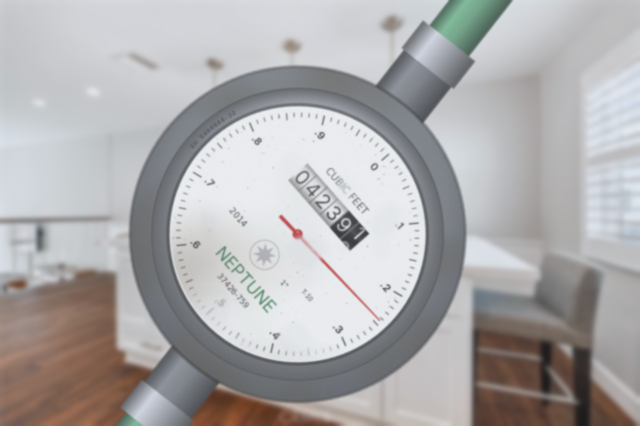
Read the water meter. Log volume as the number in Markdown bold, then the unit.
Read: **42391.24** ft³
